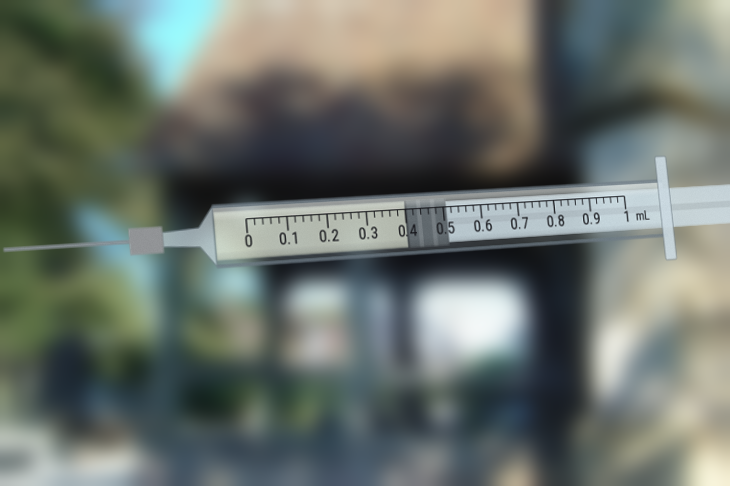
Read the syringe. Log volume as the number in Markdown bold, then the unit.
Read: **0.4** mL
